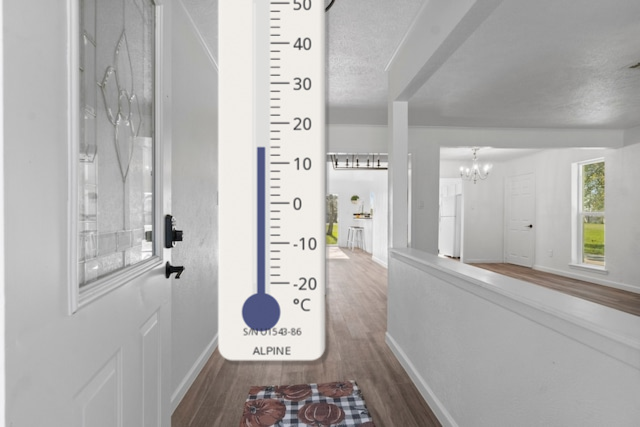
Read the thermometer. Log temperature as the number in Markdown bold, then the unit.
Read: **14** °C
